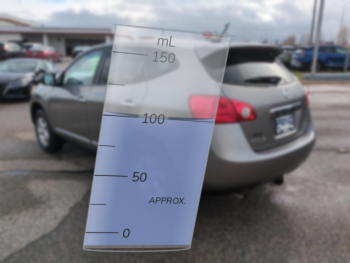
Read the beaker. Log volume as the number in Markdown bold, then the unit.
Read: **100** mL
